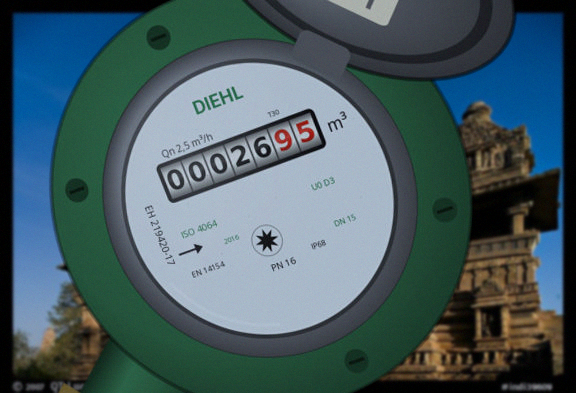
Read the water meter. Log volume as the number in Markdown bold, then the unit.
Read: **26.95** m³
